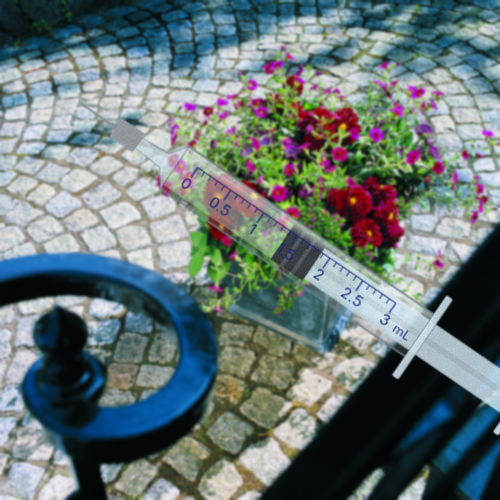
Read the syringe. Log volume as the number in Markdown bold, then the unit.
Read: **1.4** mL
